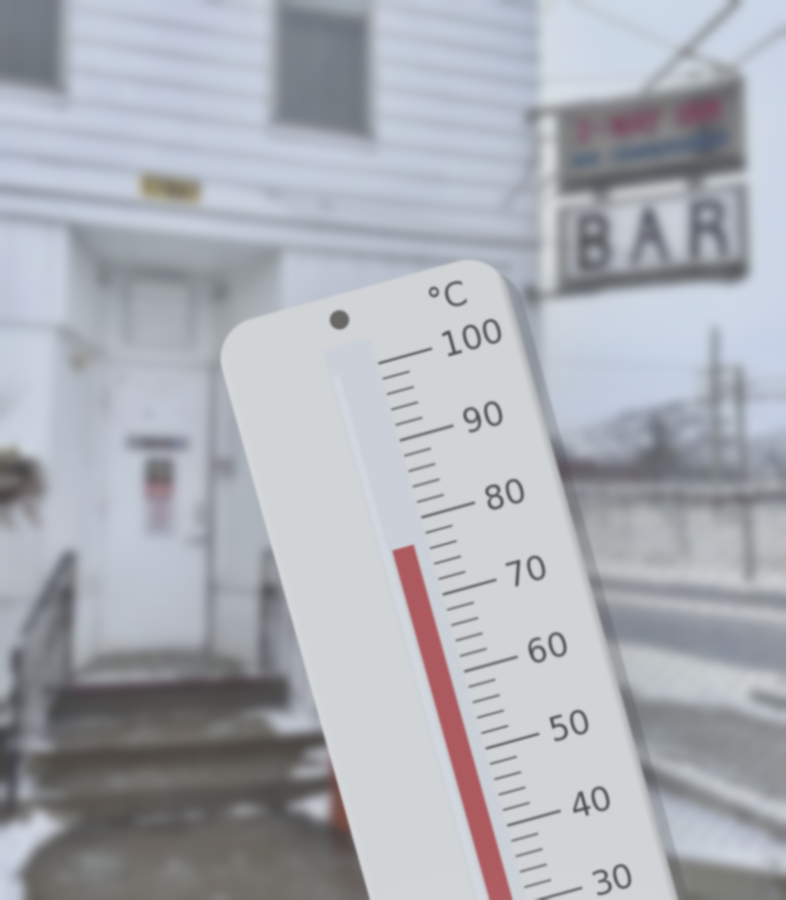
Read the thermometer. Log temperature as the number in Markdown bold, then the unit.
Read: **77** °C
